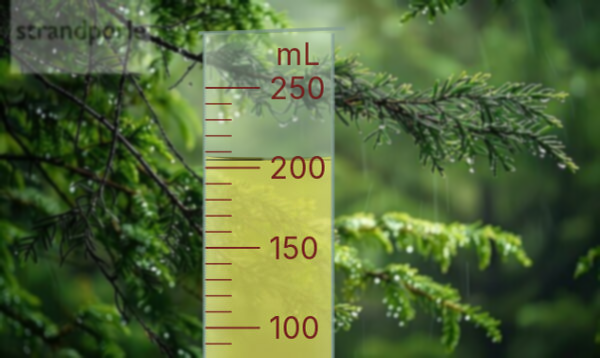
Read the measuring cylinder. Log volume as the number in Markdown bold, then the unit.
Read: **205** mL
